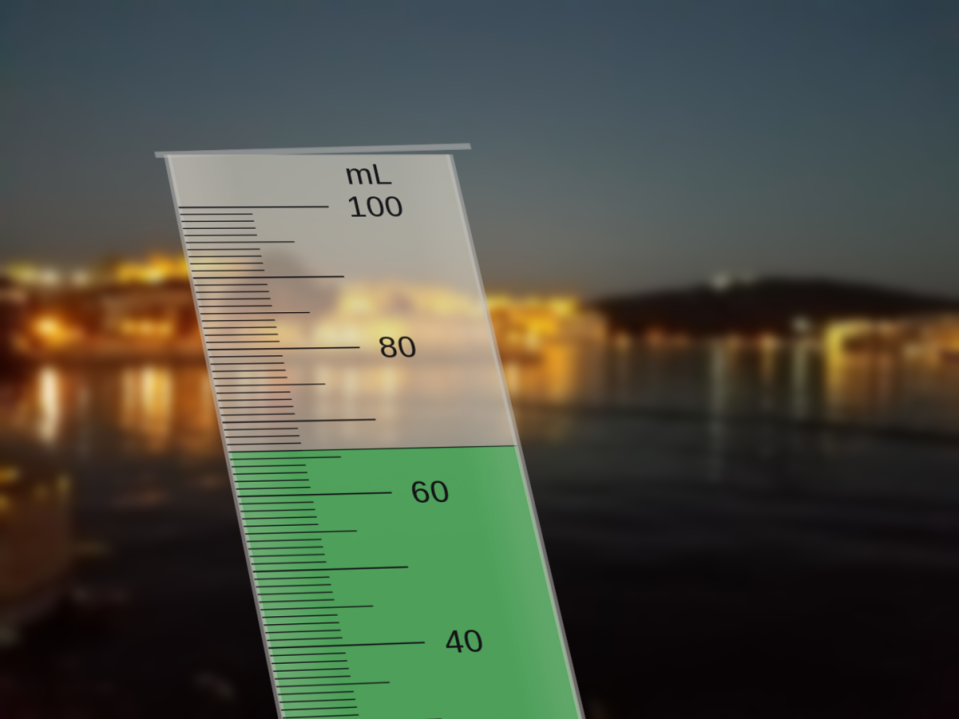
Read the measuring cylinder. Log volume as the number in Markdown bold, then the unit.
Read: **66** mL
